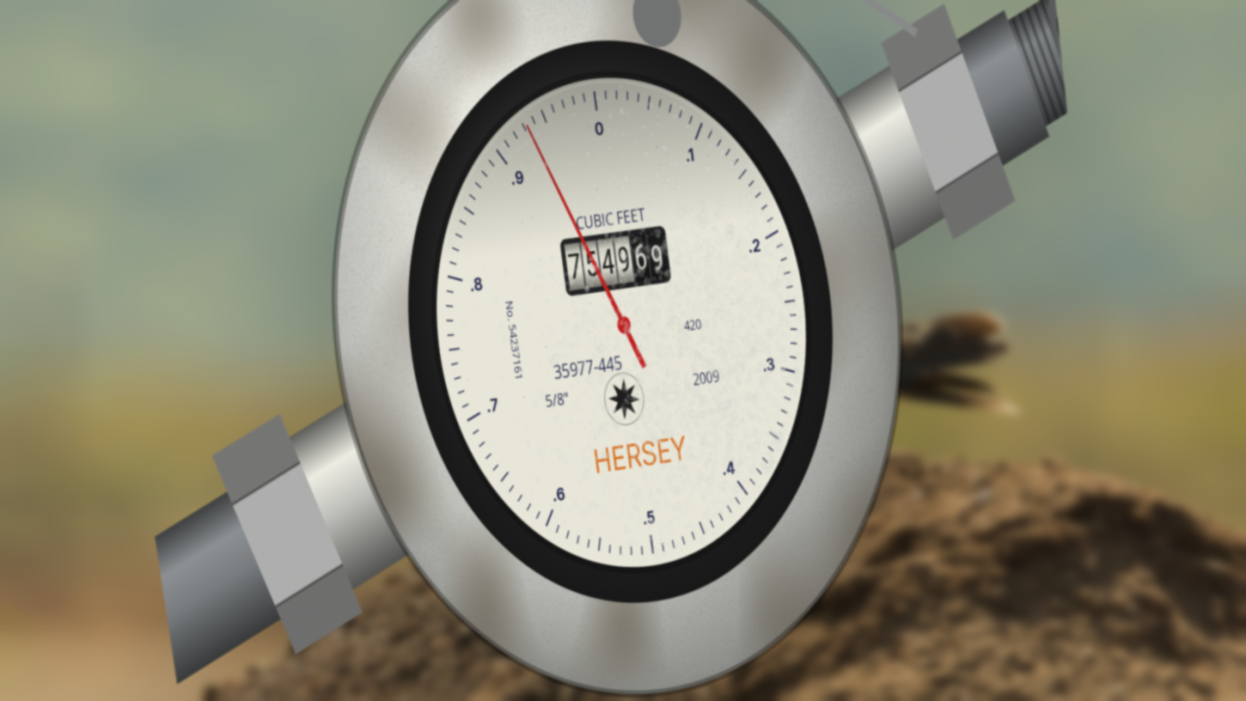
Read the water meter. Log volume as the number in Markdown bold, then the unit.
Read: **754968.93** ft³
